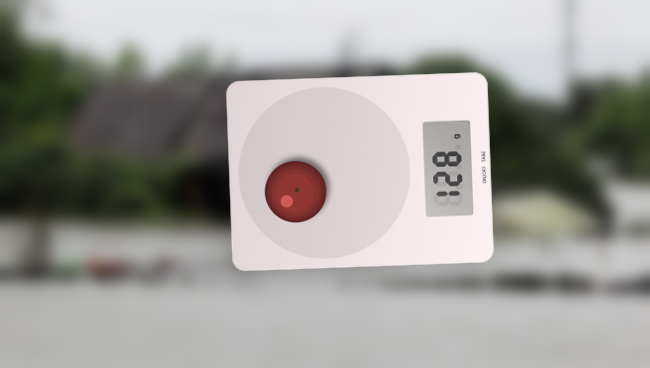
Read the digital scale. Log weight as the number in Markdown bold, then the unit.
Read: **128** g
